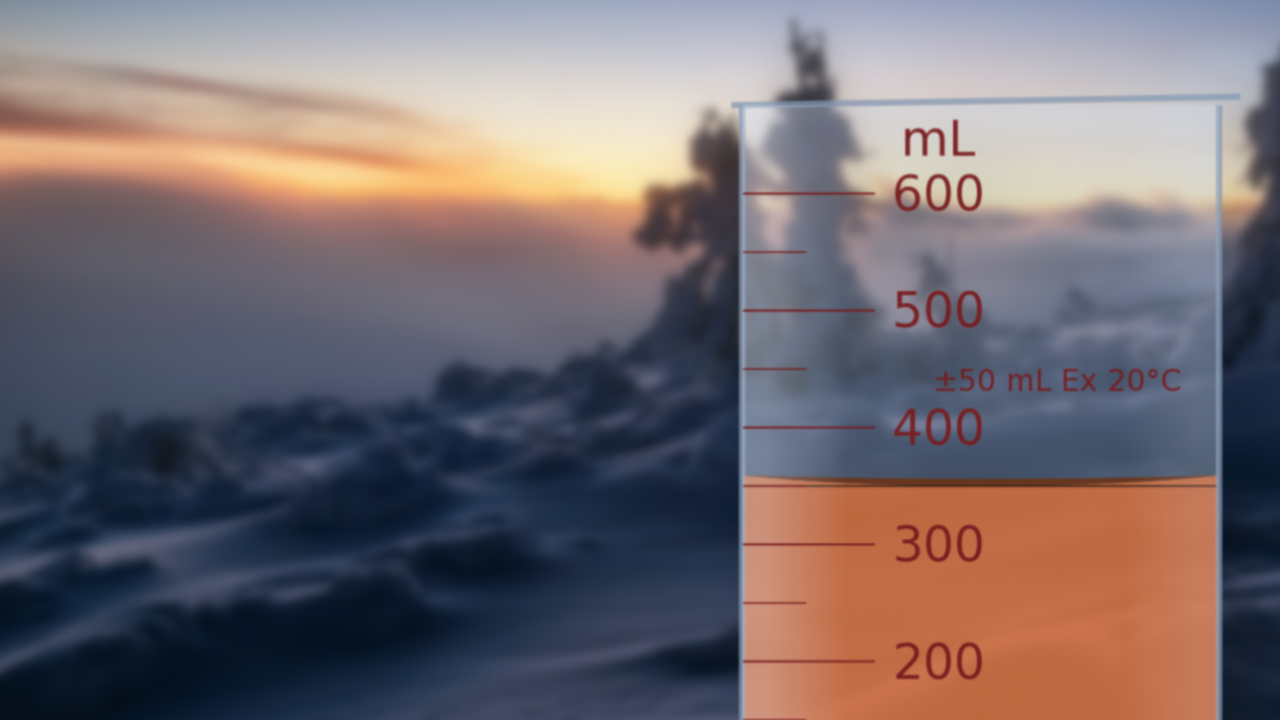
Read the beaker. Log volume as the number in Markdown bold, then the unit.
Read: **350** mL
